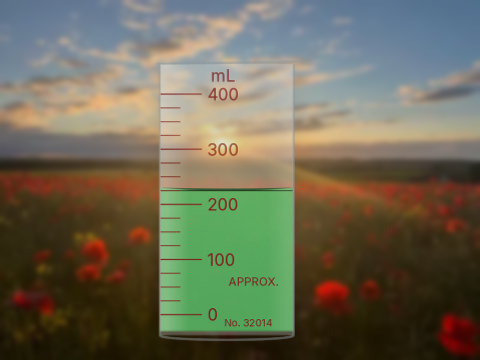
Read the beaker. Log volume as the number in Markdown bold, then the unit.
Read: **225** mL
